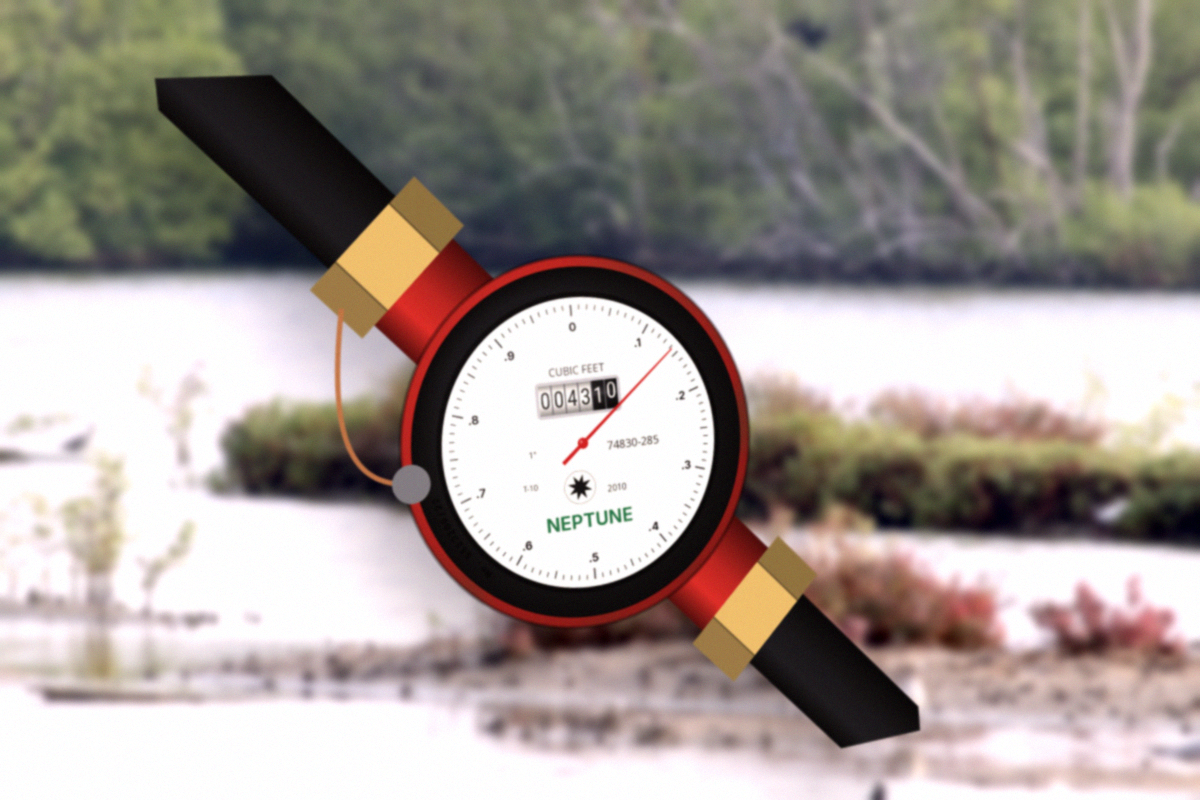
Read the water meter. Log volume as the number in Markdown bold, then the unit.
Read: **4310.14** ft³
